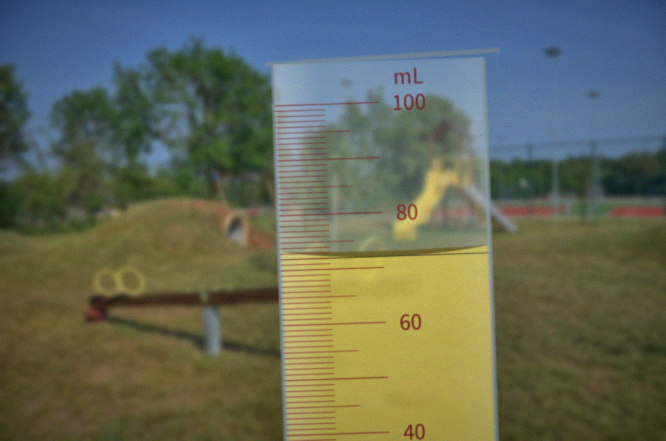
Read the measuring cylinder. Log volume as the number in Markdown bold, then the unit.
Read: **72** mL
